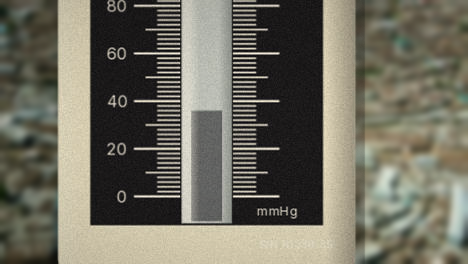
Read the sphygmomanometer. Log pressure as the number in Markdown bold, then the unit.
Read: **36** mmHg
